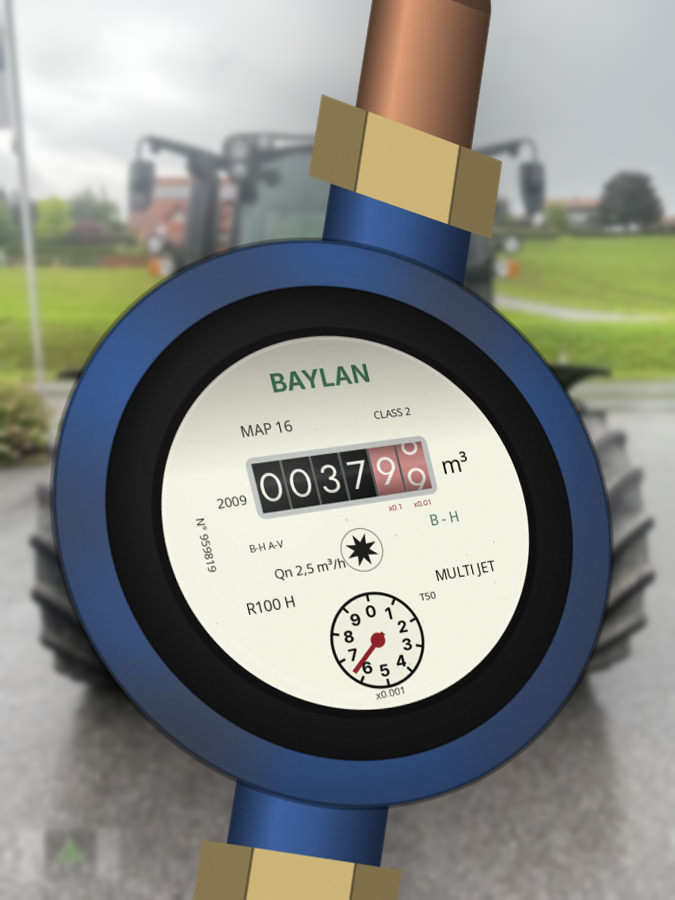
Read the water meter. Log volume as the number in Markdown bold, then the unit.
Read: **37.986** m³
